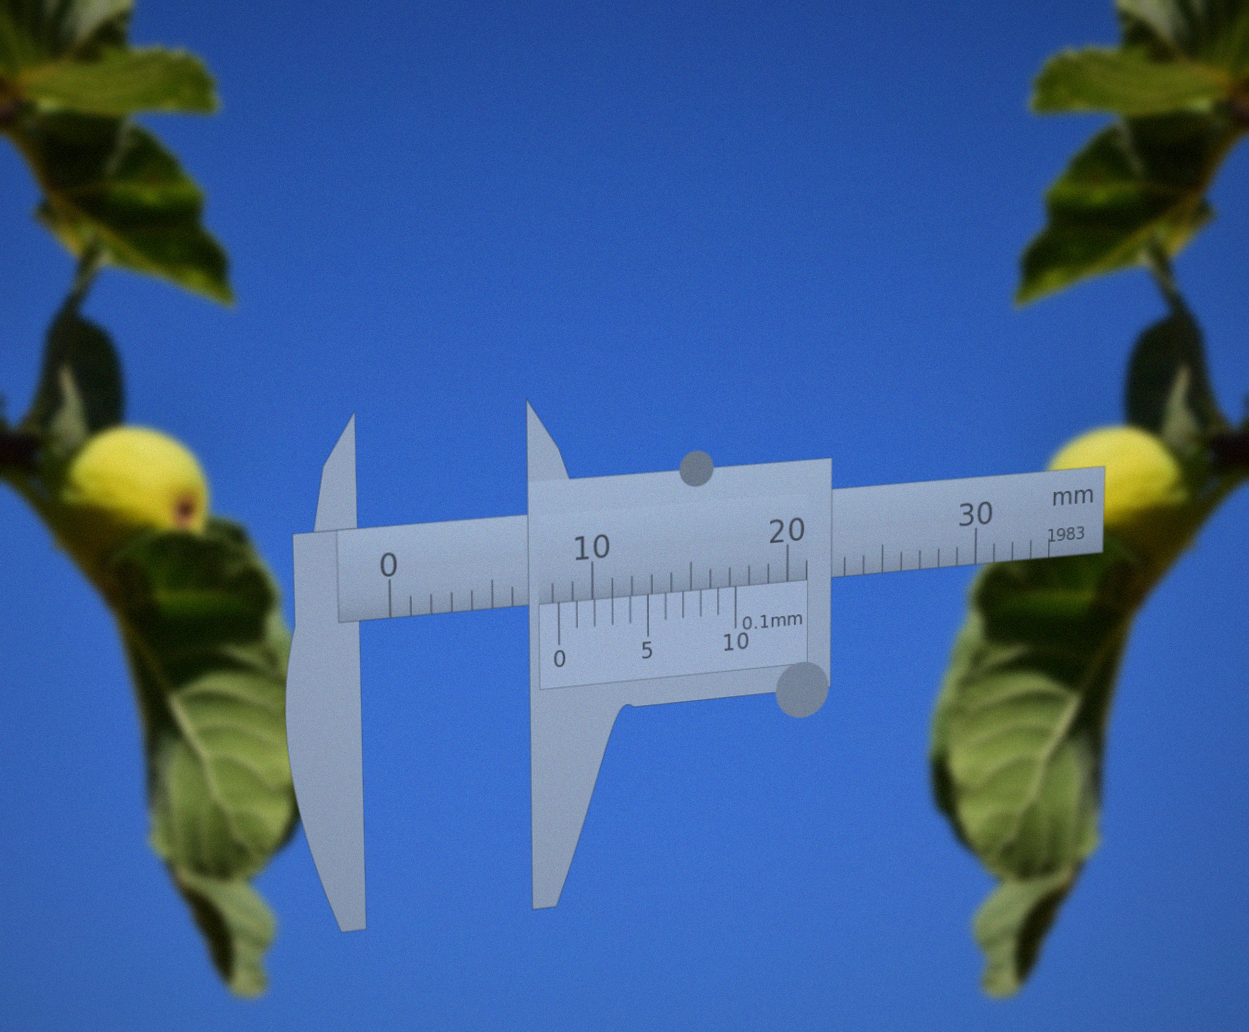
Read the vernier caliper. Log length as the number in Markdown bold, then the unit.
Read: **8.3** mm
